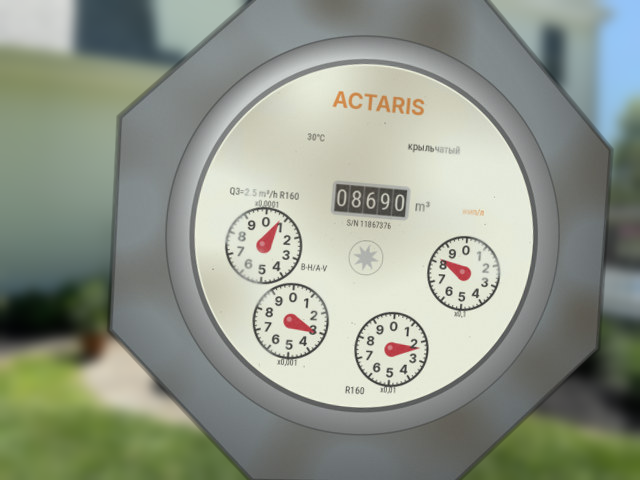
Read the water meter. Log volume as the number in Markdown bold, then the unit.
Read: **8690.8230** m³
